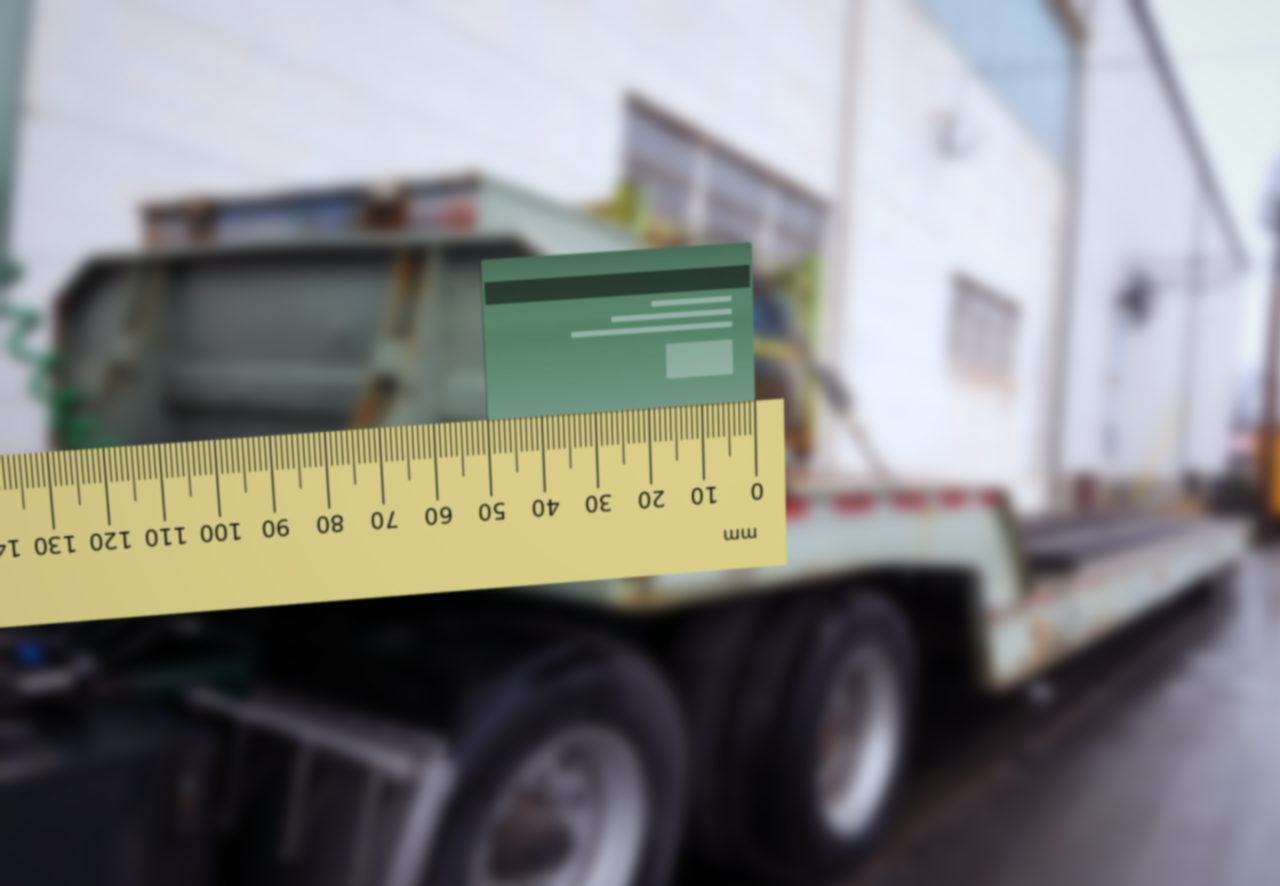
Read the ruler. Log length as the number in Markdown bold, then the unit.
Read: **50** mm
